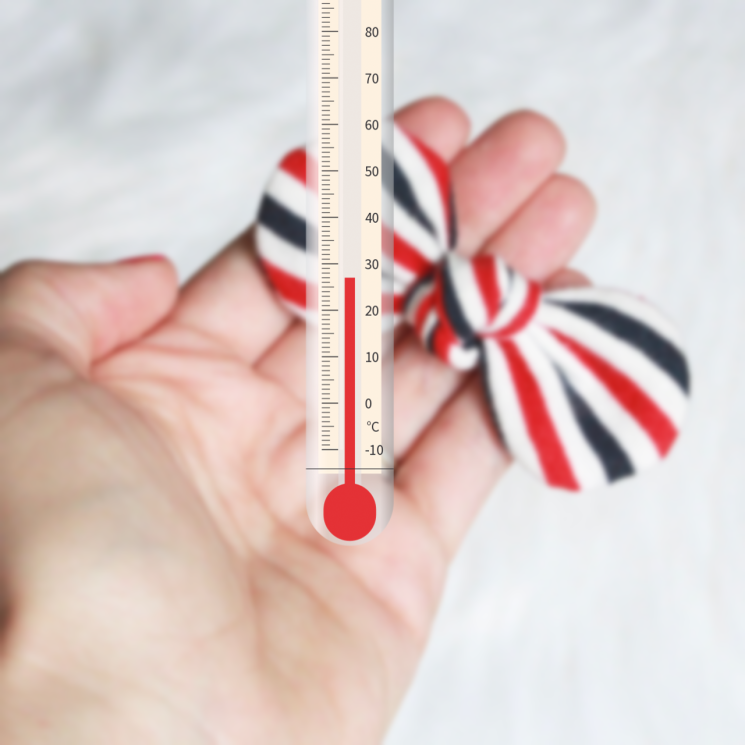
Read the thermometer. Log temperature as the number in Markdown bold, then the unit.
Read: **27** °C
